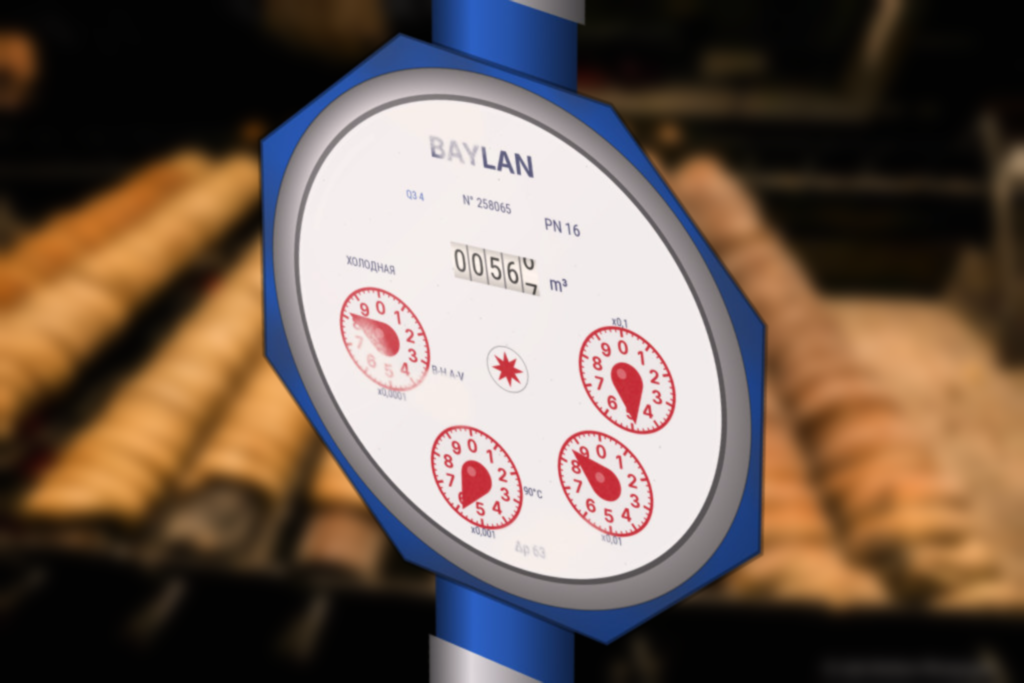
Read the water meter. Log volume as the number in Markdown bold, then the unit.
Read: **566.4858** m³
